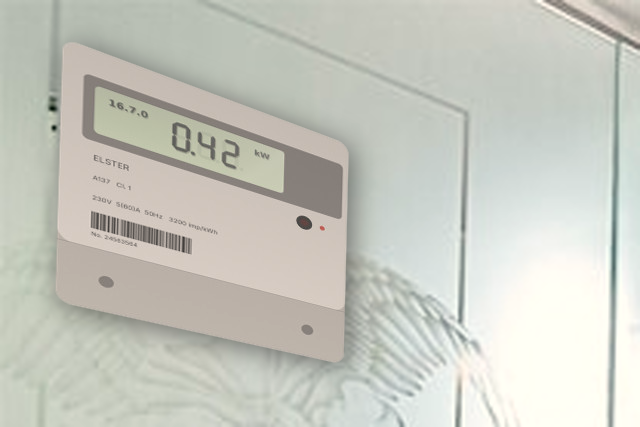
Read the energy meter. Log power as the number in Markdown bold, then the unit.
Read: **0.42** kW
